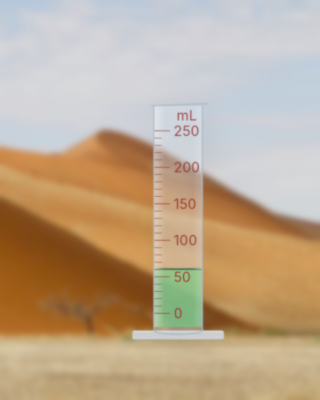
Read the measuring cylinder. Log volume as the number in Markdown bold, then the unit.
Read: **60** mL
